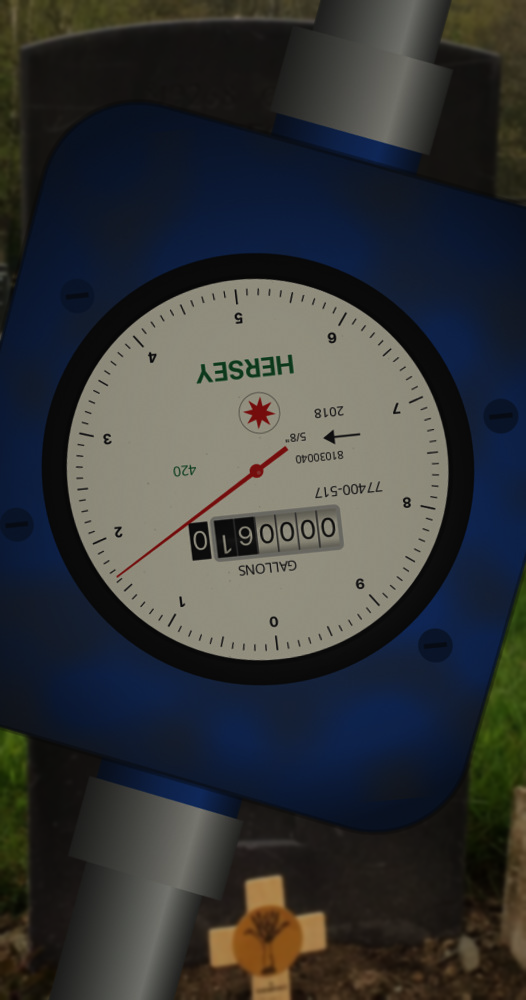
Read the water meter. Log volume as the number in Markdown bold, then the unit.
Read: **611.6** gal
